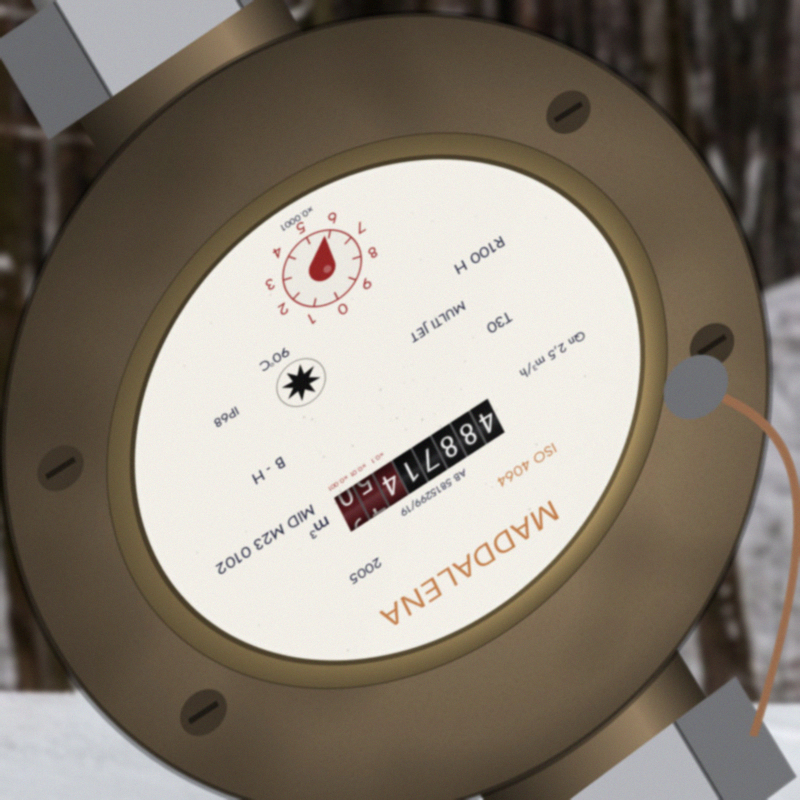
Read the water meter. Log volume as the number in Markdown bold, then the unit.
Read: **48871.4495** m³
